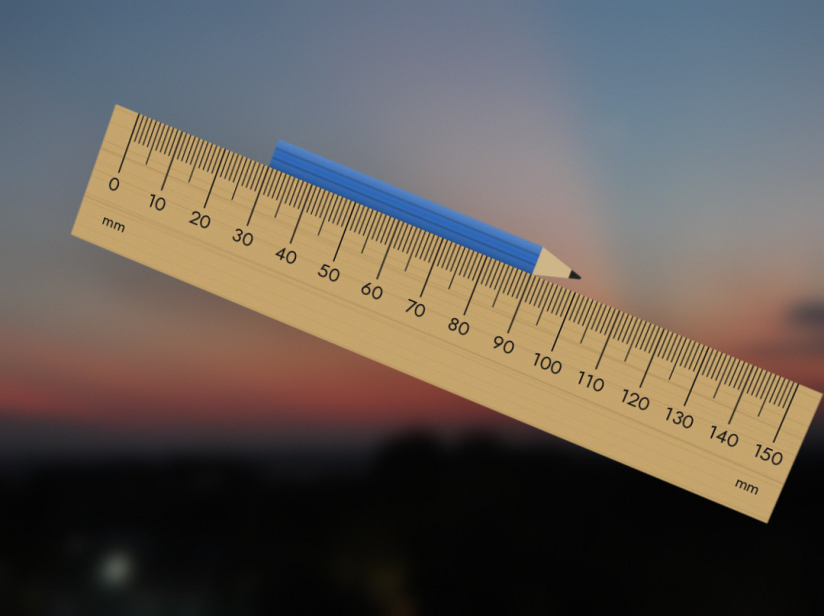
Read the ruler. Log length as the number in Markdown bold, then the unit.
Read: **70** mm
